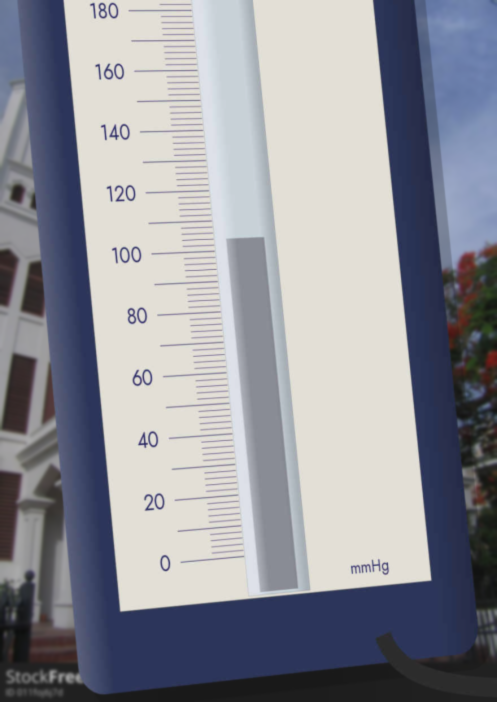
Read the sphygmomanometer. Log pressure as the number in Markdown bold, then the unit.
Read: **104** mmHg
